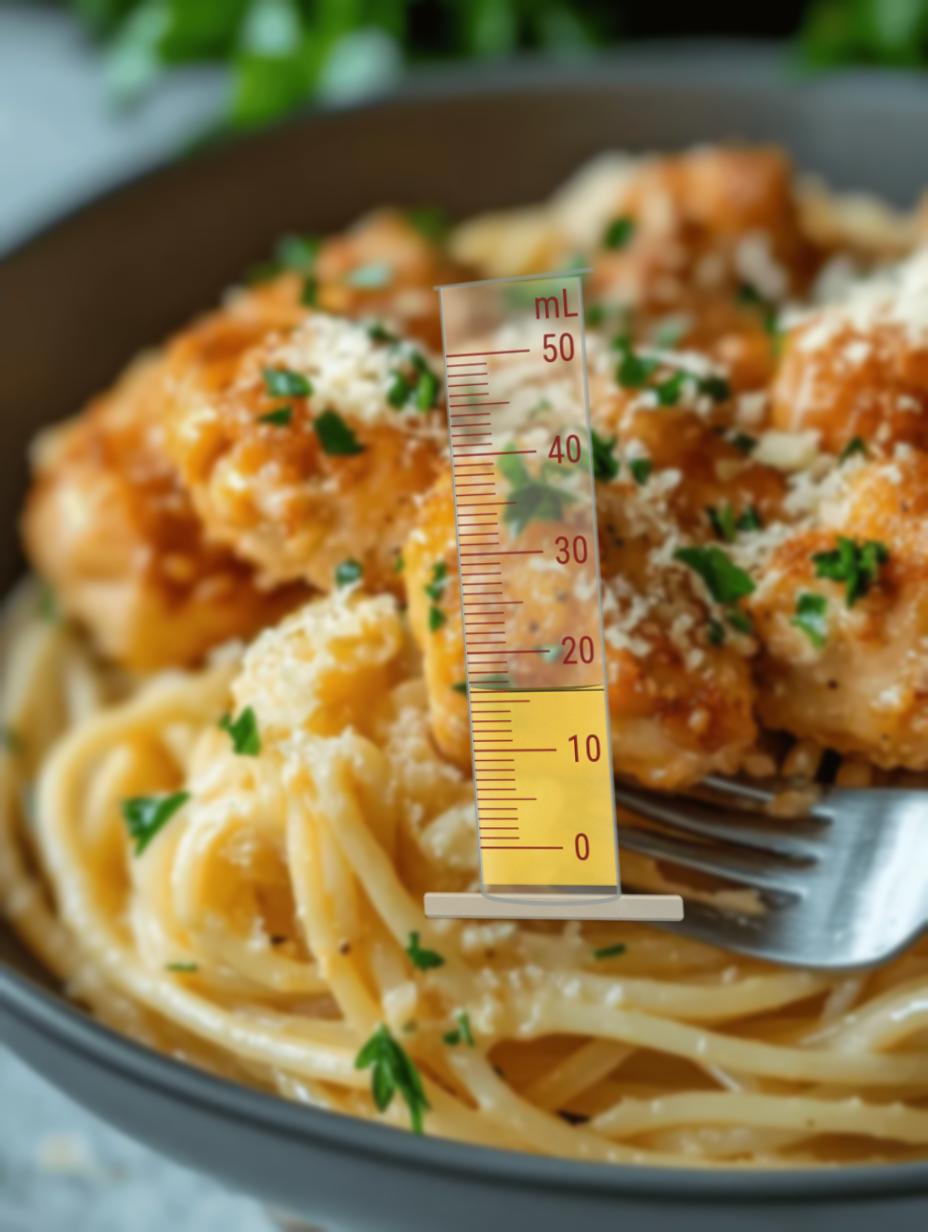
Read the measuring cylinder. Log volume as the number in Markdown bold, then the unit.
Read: **16** mL
